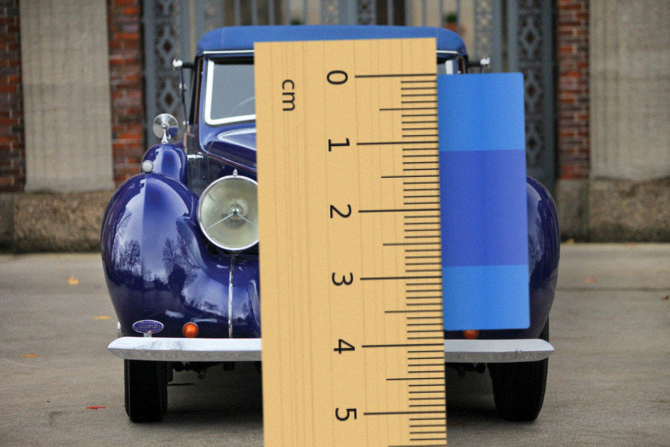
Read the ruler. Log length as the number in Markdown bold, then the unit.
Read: **3.8** cm
